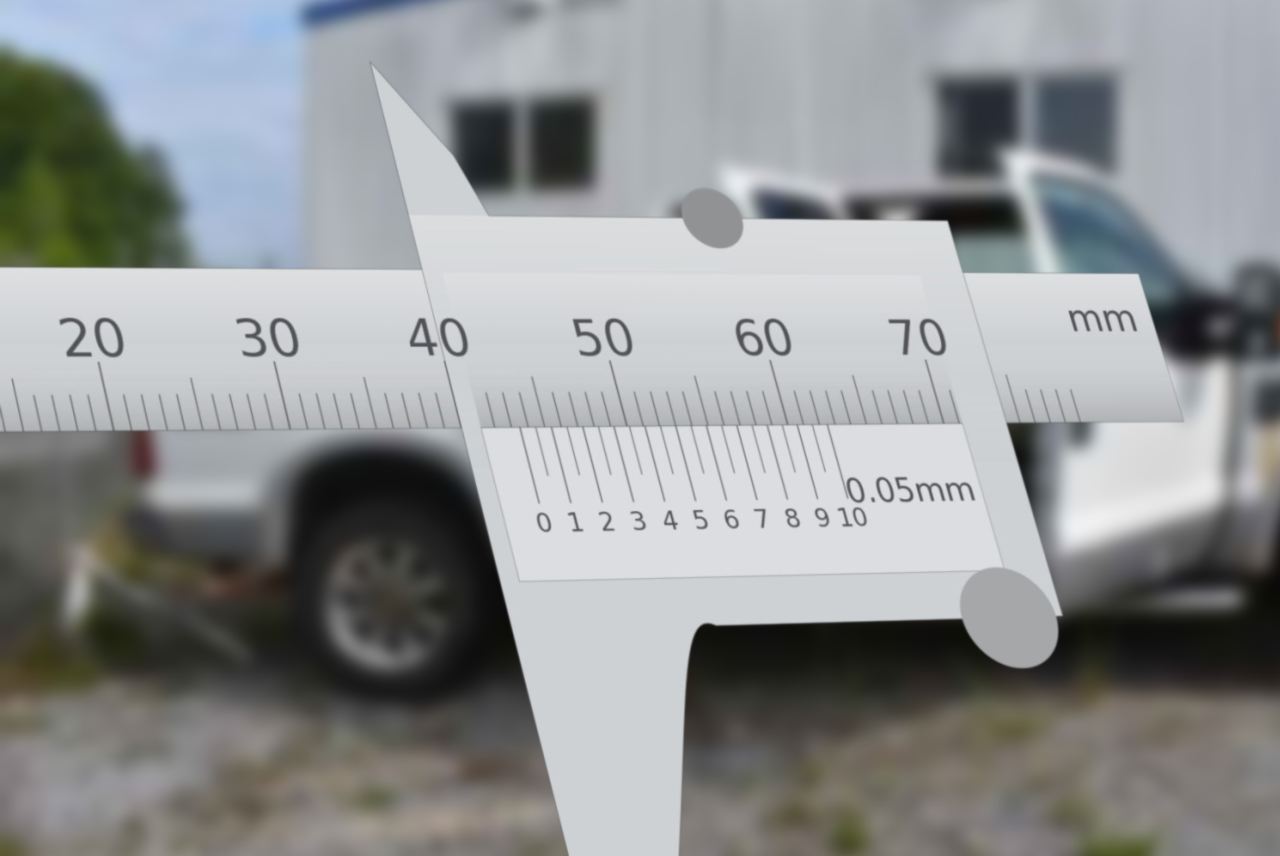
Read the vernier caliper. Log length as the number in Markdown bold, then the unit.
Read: **43.5** mm
